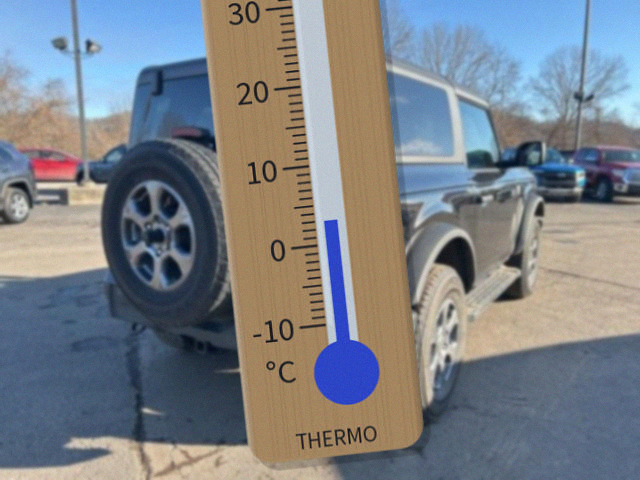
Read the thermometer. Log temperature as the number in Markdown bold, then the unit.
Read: **3** °C
